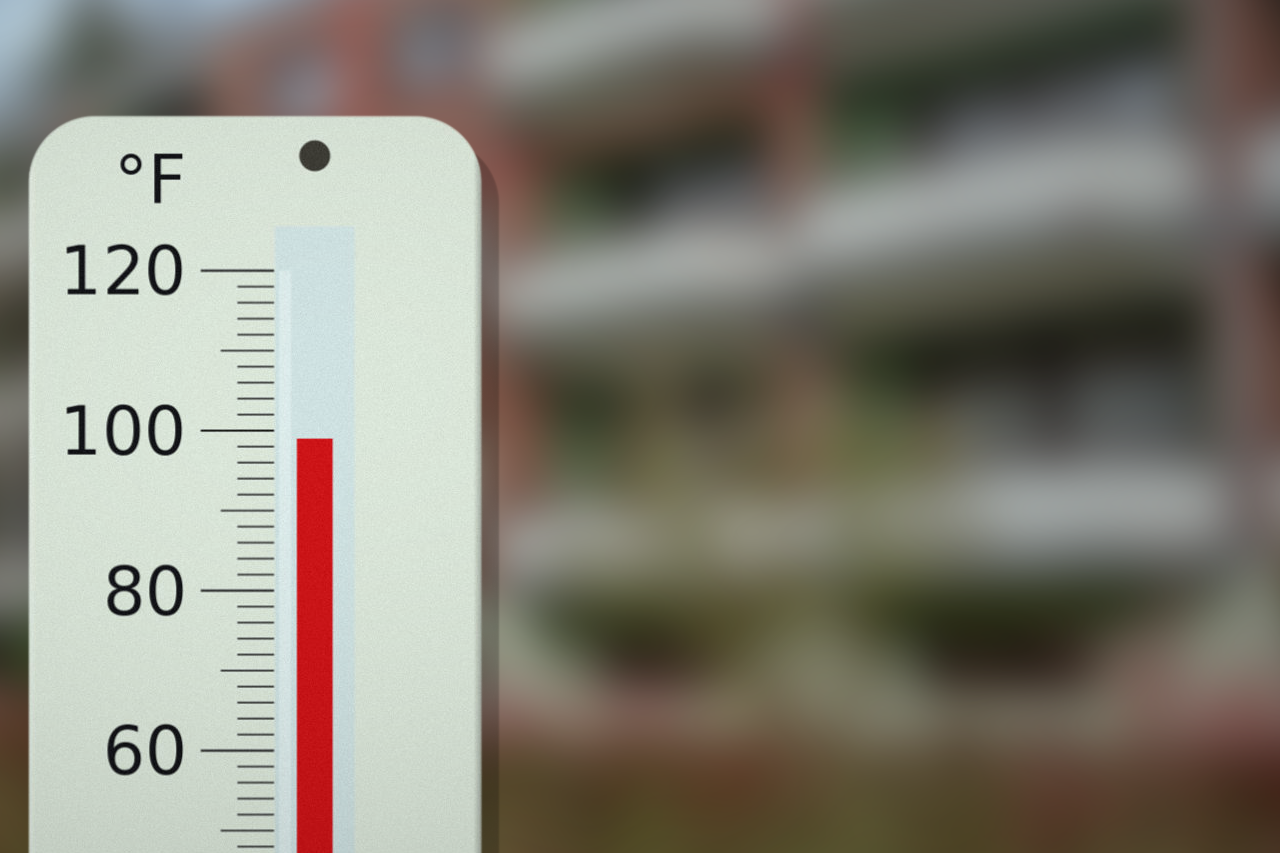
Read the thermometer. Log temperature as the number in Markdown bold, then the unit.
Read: **99** °F
